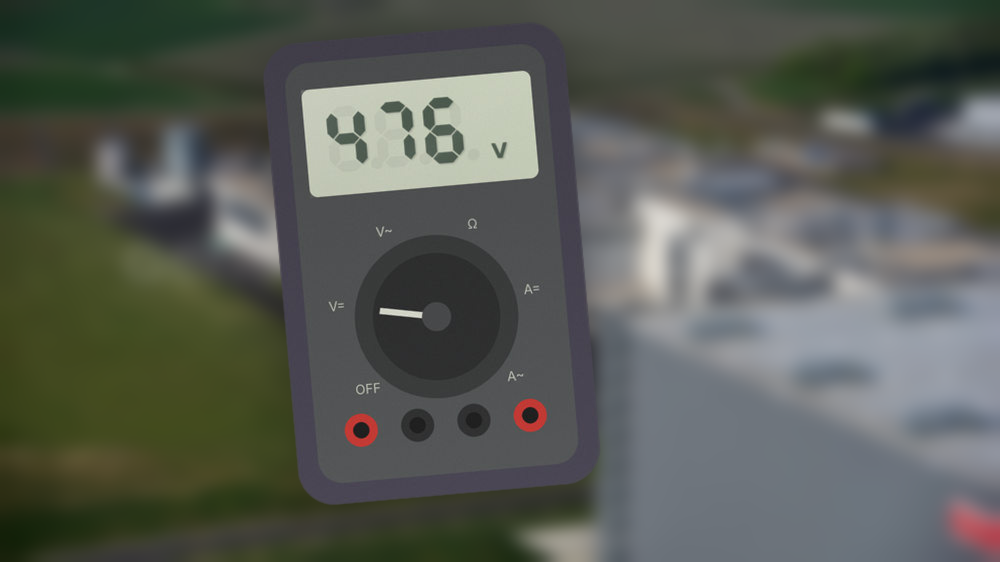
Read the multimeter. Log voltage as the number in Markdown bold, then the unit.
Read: **476** V
